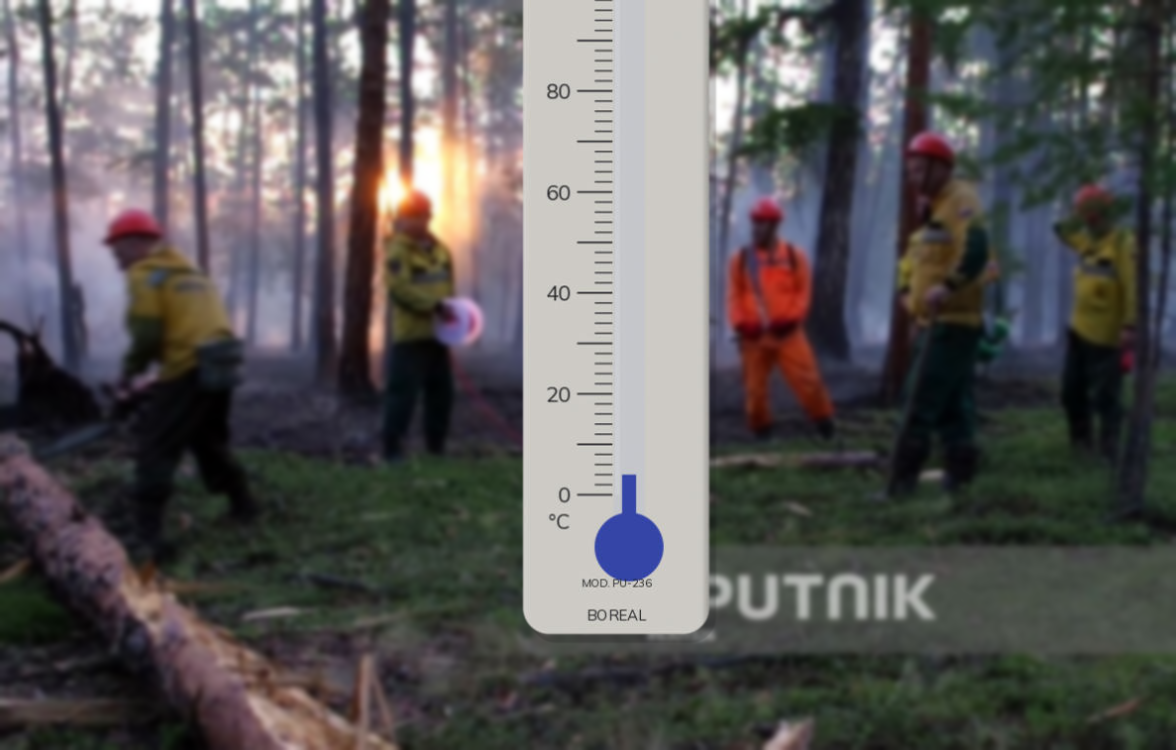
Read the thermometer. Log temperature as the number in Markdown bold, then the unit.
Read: **4** °C
